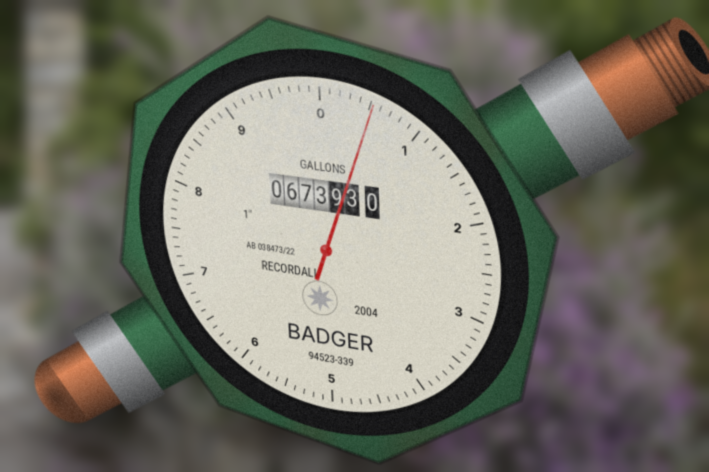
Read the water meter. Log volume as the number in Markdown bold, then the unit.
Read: **673930.5** gal
